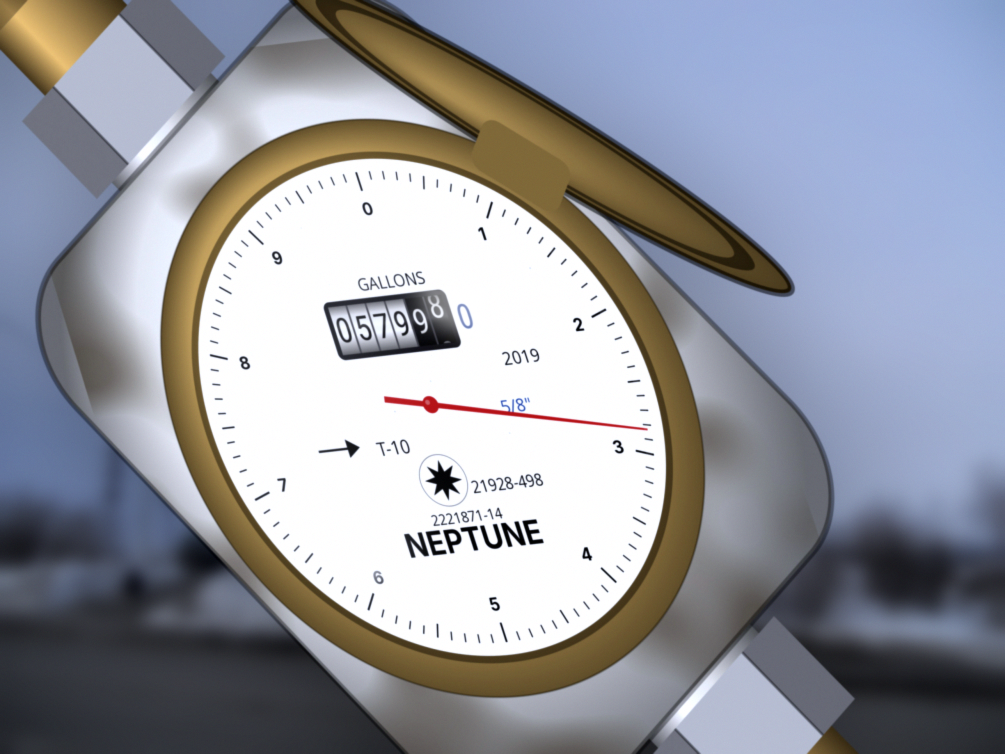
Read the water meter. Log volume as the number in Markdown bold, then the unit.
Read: **579982.8** gal
